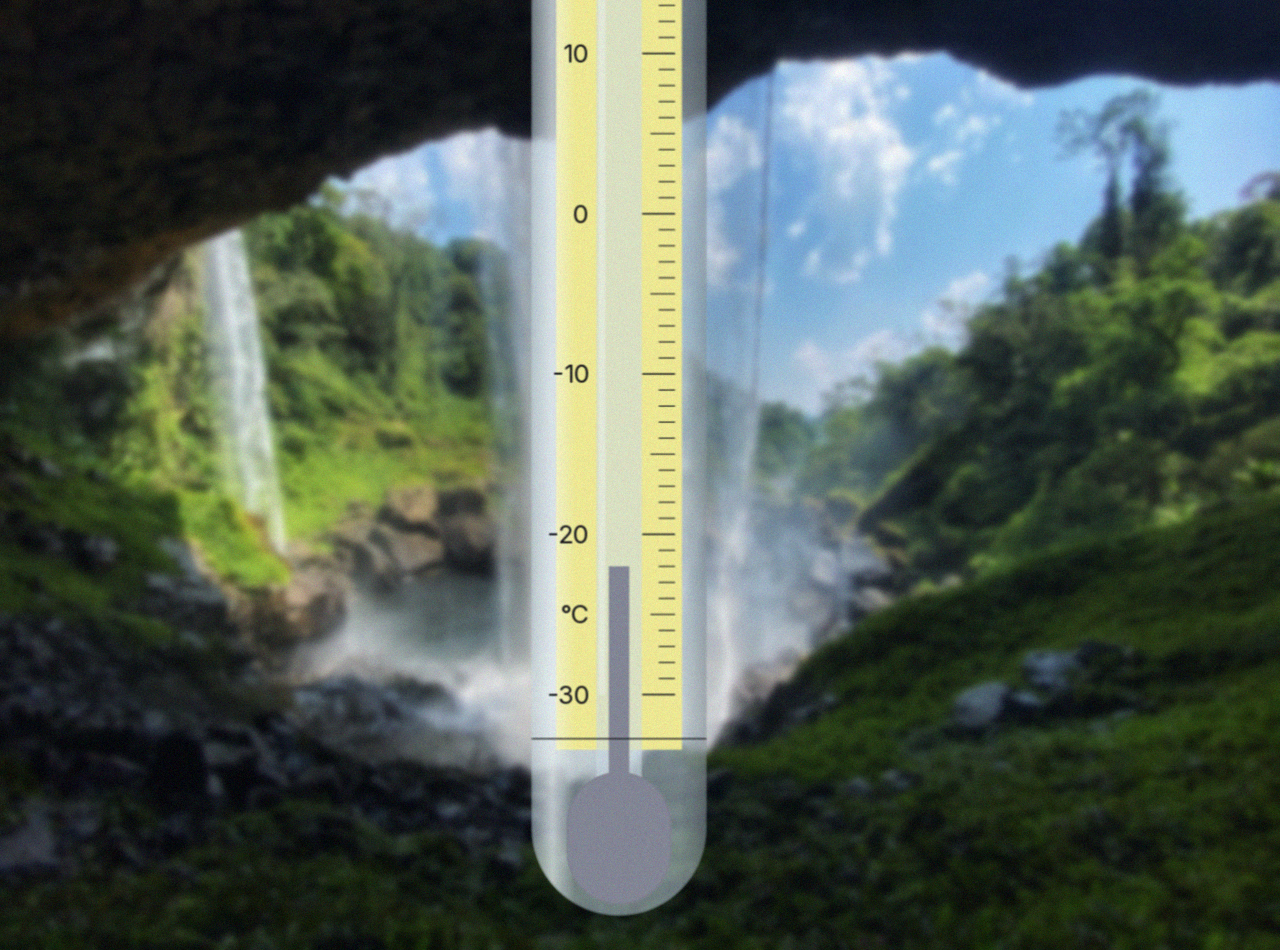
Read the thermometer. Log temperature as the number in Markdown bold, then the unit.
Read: **-22** °C
